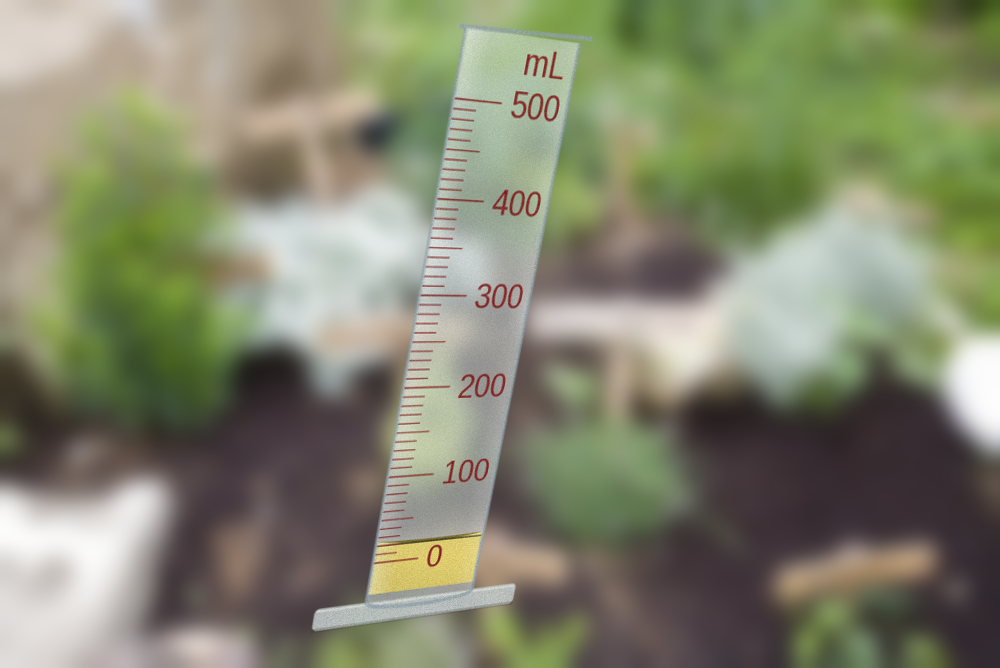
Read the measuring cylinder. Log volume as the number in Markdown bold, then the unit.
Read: **20** mL
